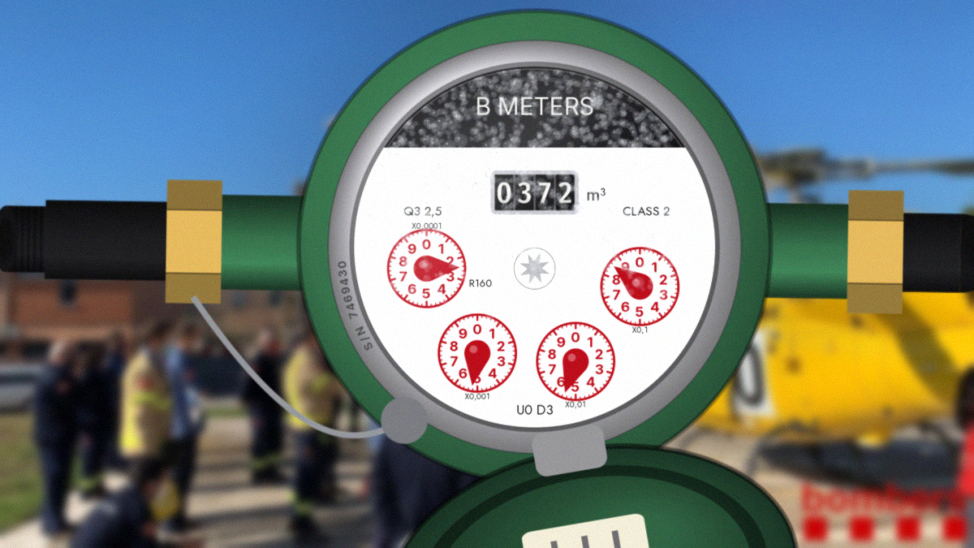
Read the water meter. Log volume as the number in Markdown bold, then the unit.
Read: **372.8552** m³
